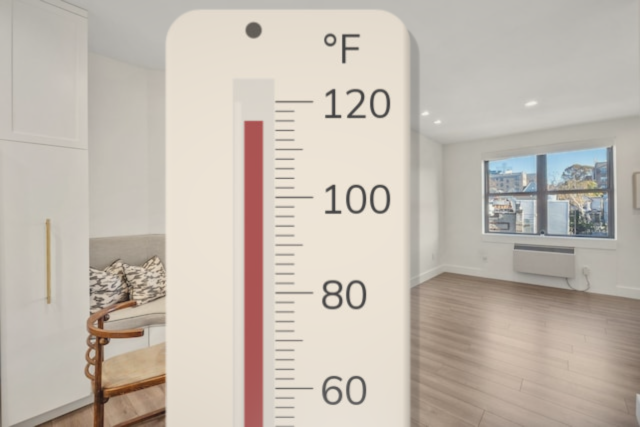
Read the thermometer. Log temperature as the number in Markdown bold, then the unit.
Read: **116** °F
